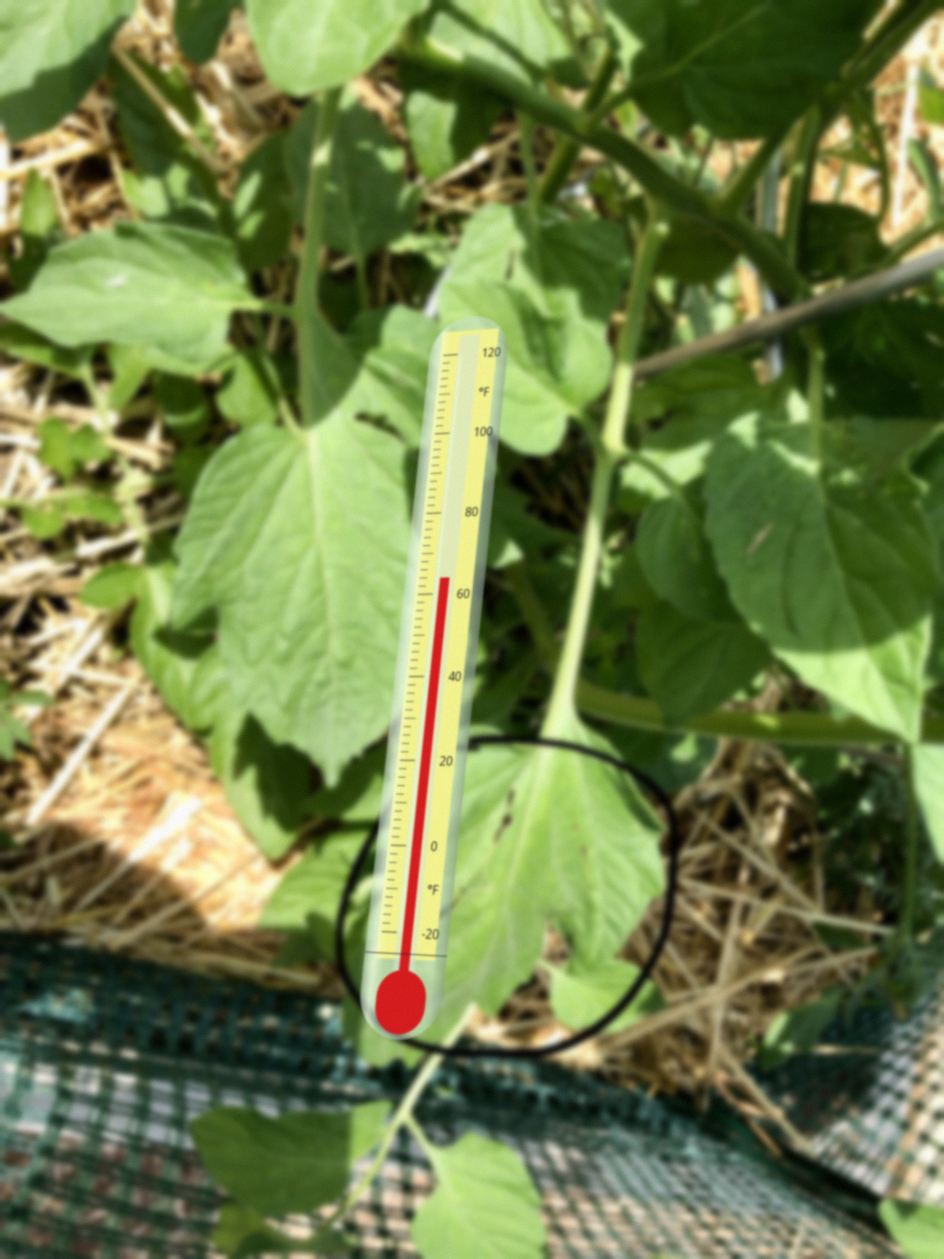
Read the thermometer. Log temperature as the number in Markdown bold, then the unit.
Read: **64** °F
